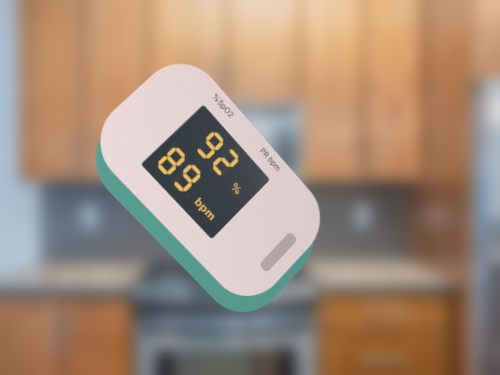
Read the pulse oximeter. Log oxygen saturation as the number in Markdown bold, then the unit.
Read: **92** %
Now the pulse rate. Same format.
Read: **89** bpm
